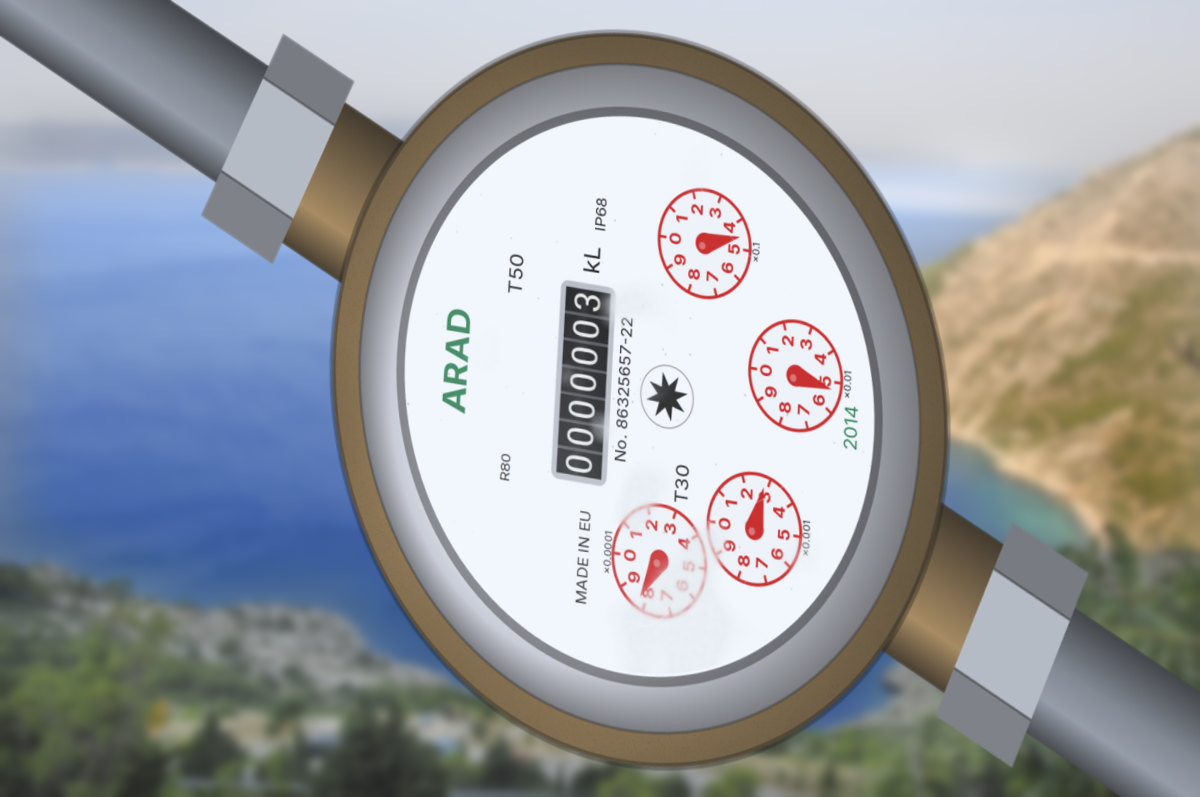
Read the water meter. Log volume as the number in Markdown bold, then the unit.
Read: **3.4528** kL
